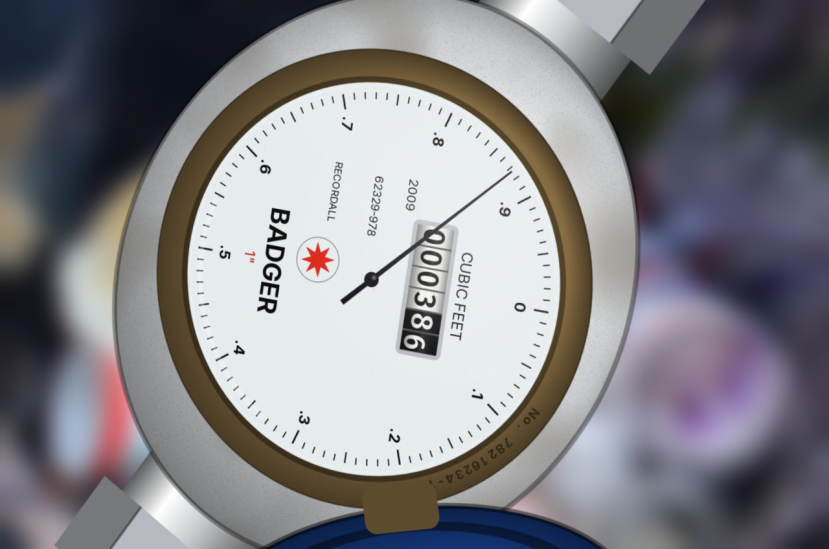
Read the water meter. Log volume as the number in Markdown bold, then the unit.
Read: **385.87** ft³
